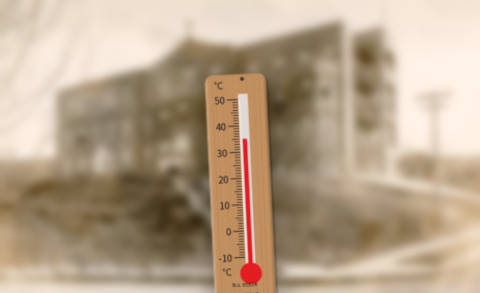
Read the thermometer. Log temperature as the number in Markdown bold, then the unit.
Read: **35** °C
